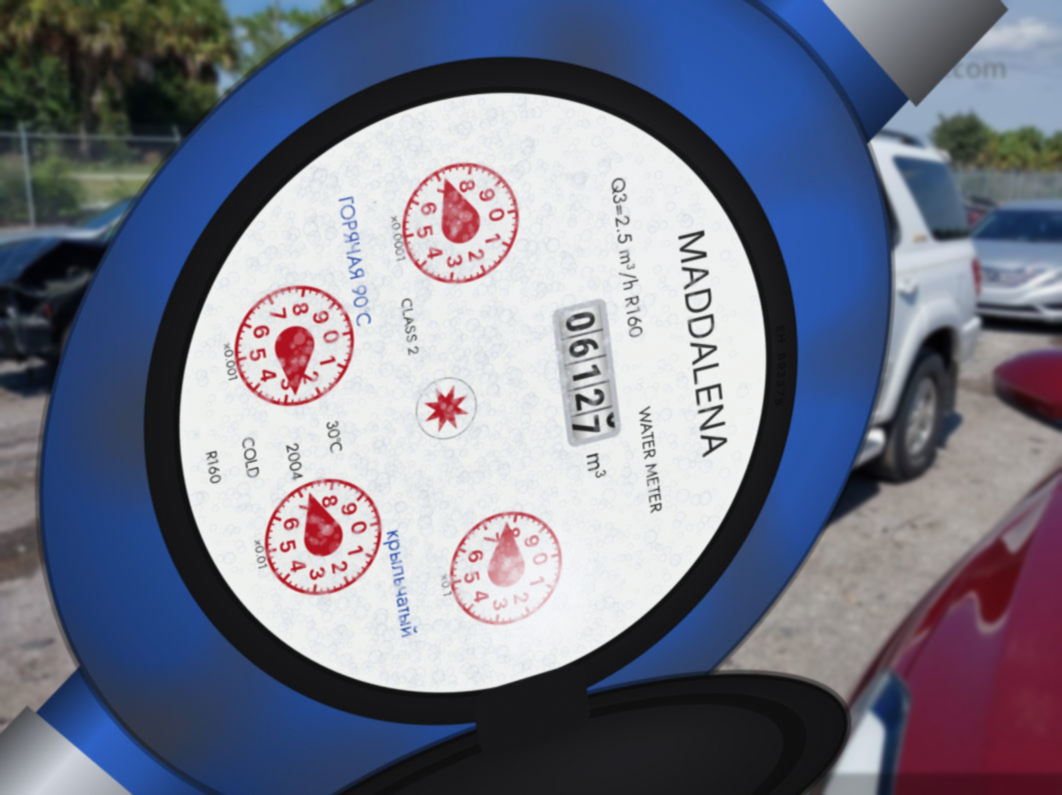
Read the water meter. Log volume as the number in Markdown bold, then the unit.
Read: **6126.7727** m³
